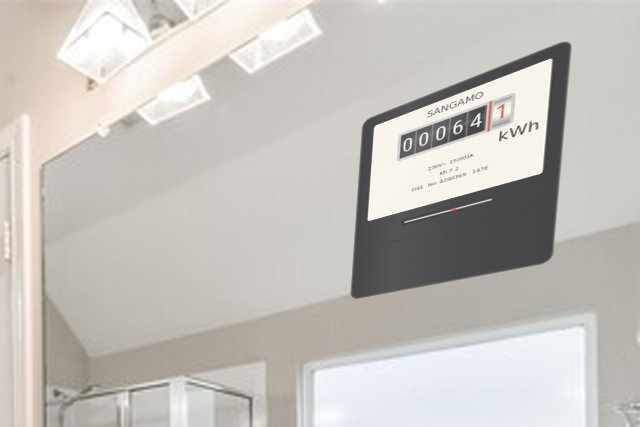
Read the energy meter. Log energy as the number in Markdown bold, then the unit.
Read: **64.1** kWh
